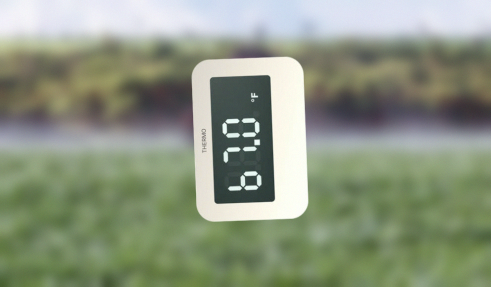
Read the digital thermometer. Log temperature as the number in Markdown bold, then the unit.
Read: **67.0** °F
